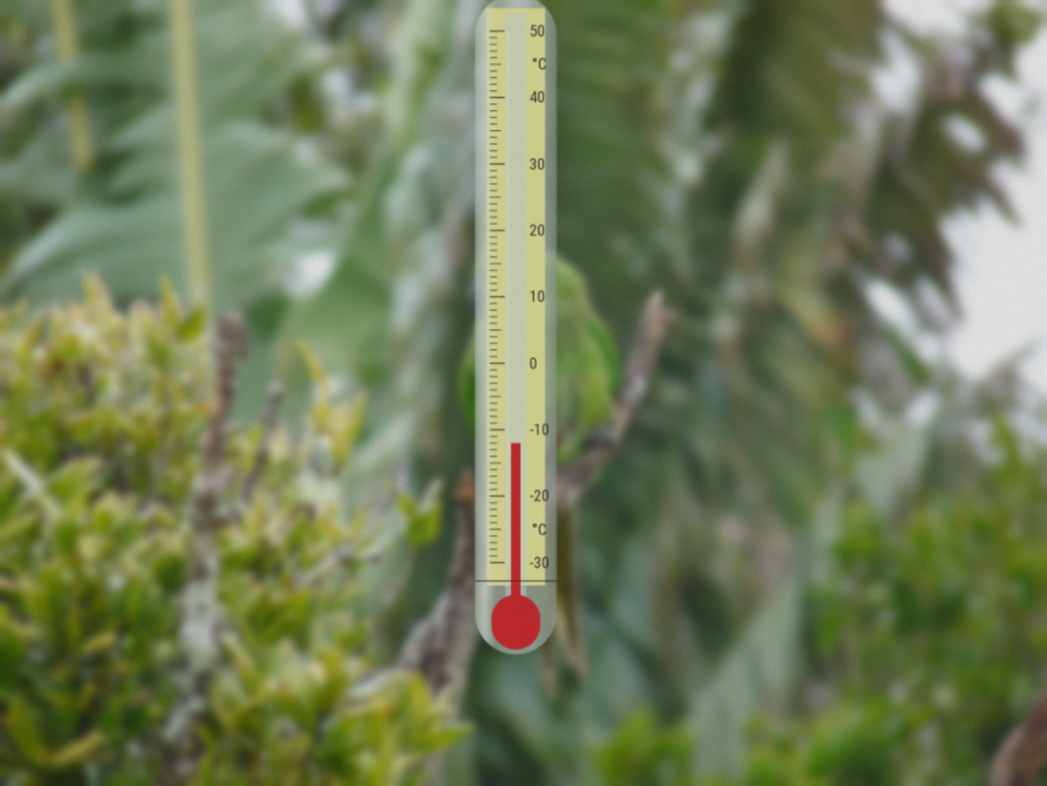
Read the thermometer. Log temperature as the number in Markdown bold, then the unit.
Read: **-12** °C
